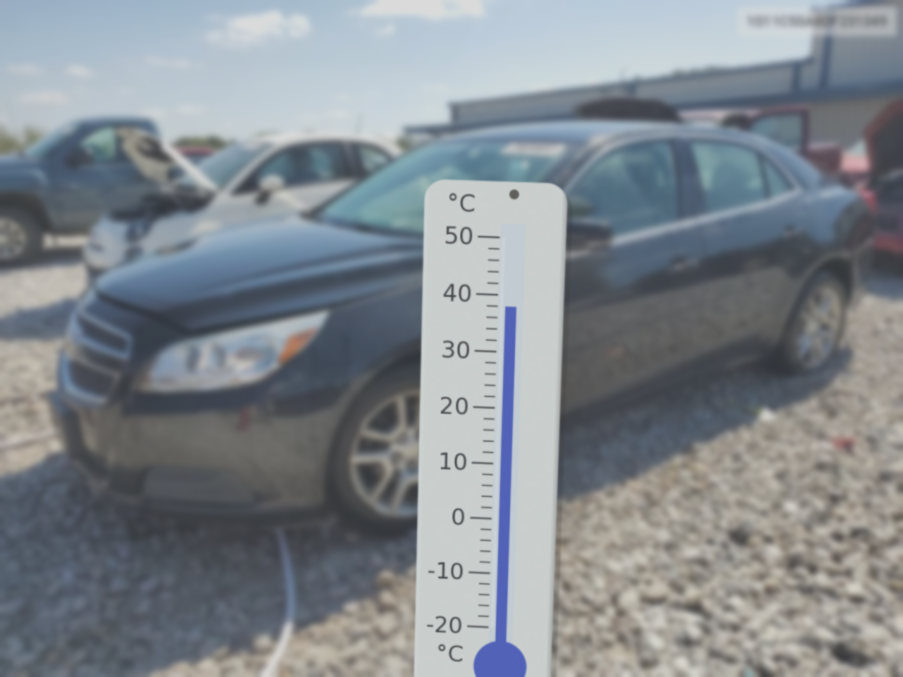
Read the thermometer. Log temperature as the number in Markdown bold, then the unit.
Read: **38** °C
